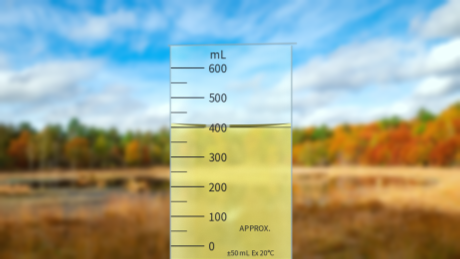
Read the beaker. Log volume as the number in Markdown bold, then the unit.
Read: **400** mL
